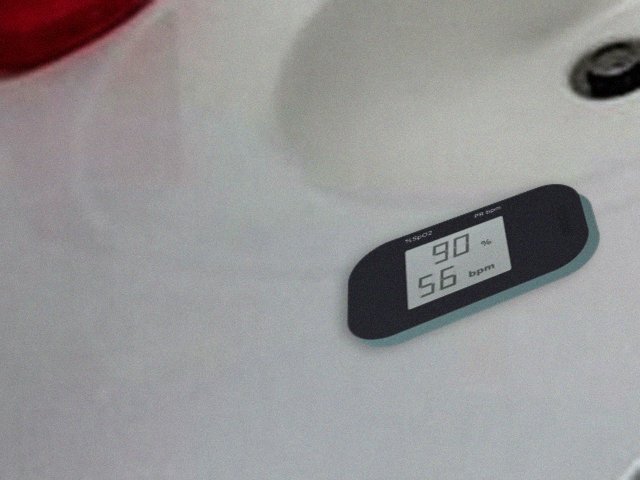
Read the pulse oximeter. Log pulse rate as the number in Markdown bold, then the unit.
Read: **56** bpm
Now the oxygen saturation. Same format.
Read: **90** %
